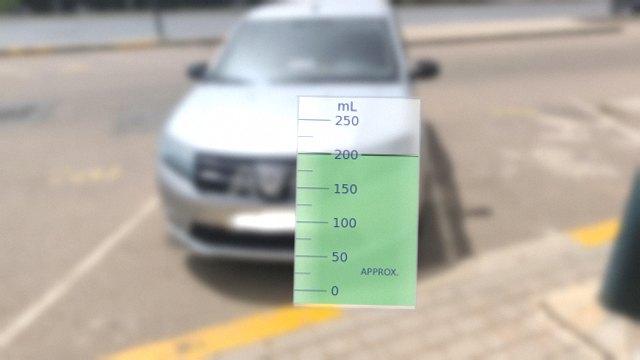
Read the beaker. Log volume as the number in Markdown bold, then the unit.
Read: **200** mL
